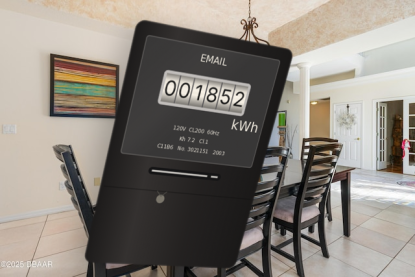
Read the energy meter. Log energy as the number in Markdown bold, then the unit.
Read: **1852** kWh
